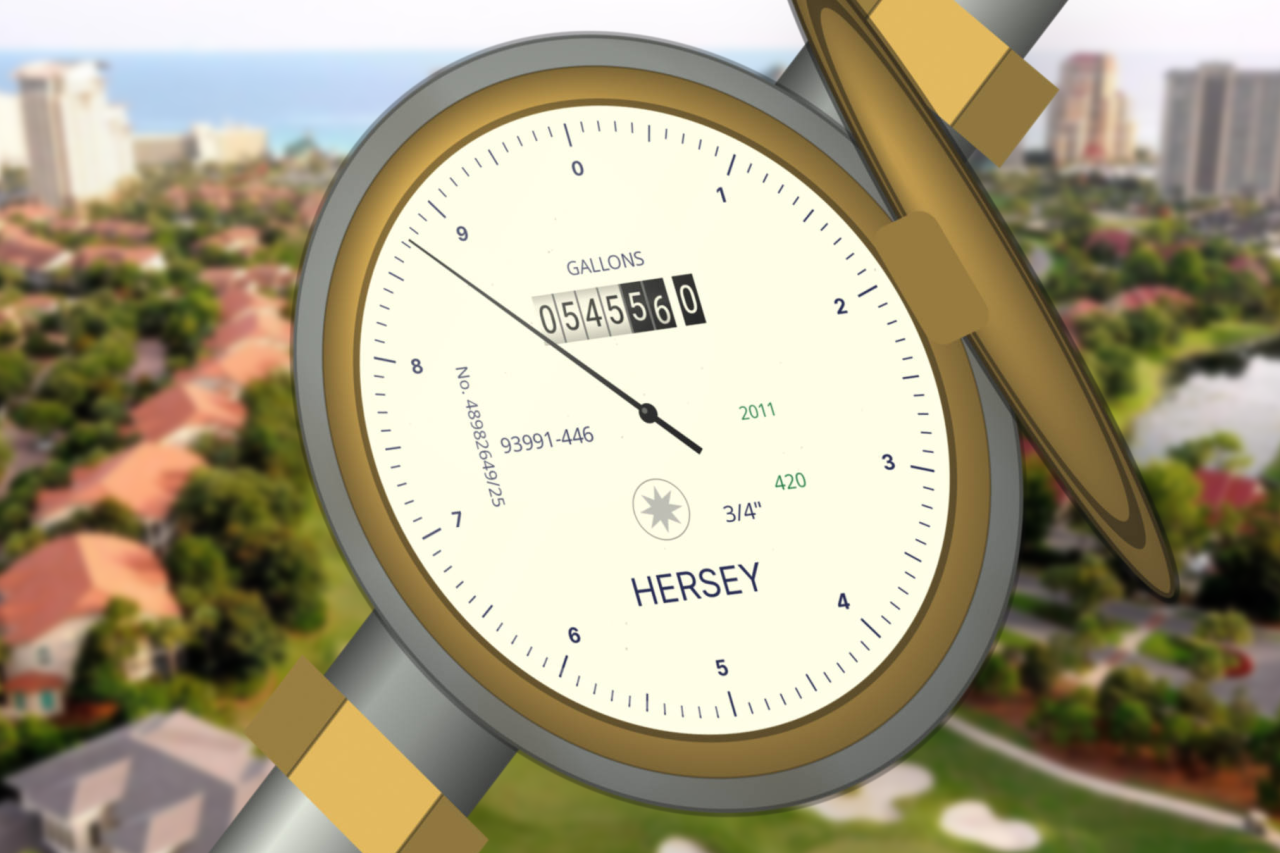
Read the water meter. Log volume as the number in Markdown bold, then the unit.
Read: **545558.7** gal
